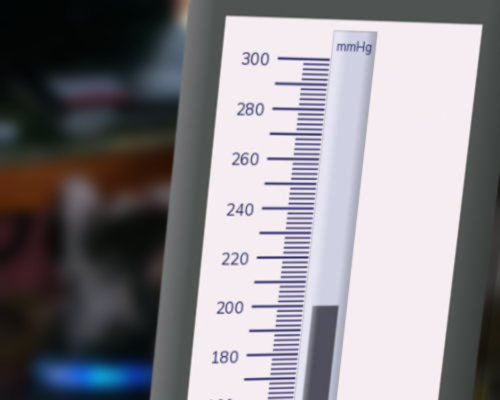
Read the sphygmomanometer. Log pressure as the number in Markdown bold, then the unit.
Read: **200** mmHg
